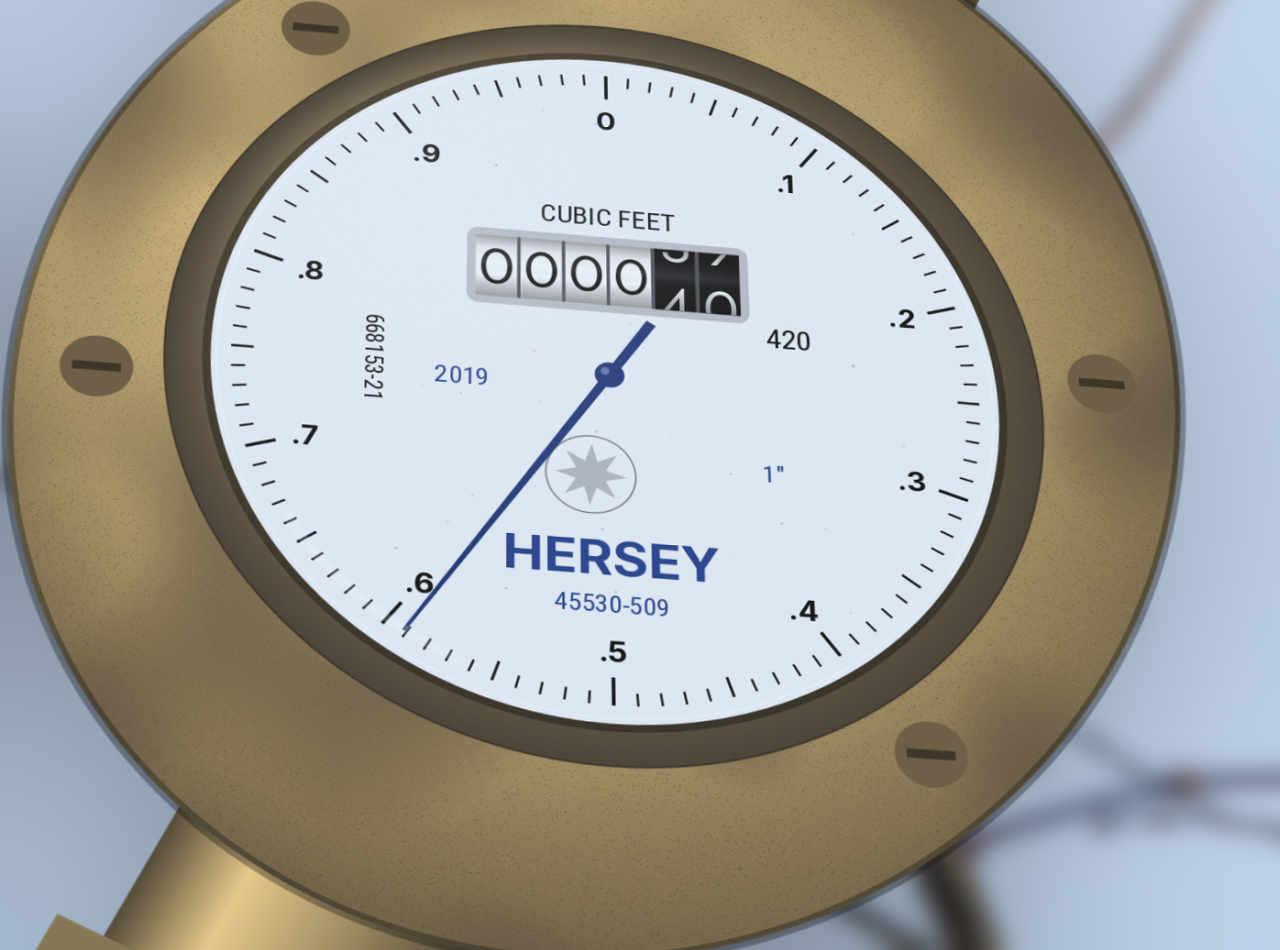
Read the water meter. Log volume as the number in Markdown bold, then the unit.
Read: **39.59** ft³
